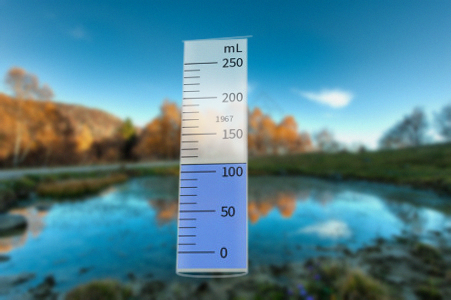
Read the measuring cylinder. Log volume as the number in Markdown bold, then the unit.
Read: **110** mL
